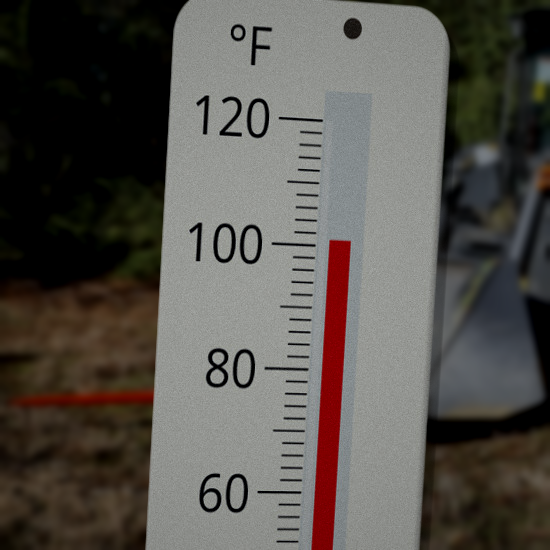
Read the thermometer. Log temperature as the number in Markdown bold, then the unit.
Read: **101** °F
